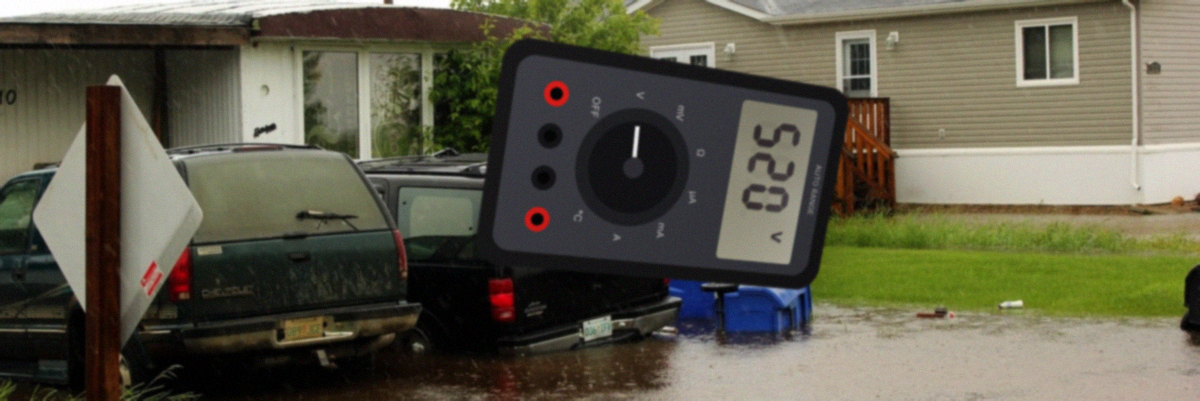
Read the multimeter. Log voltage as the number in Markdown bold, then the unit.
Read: **520** V
